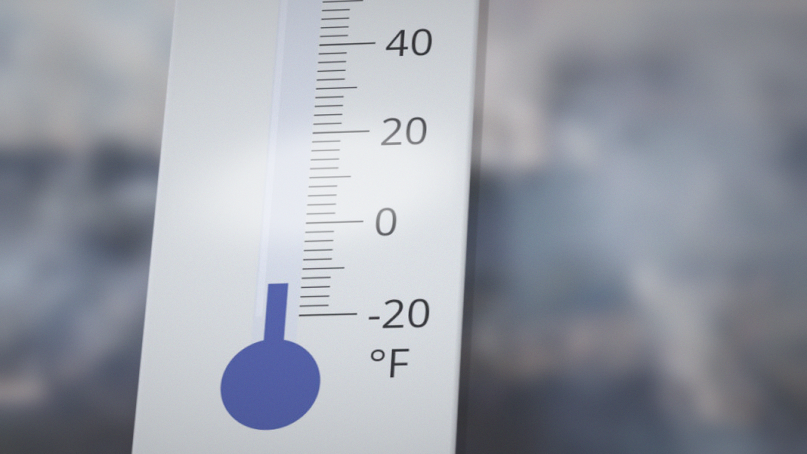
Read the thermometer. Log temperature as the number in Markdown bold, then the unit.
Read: **-13** °F
